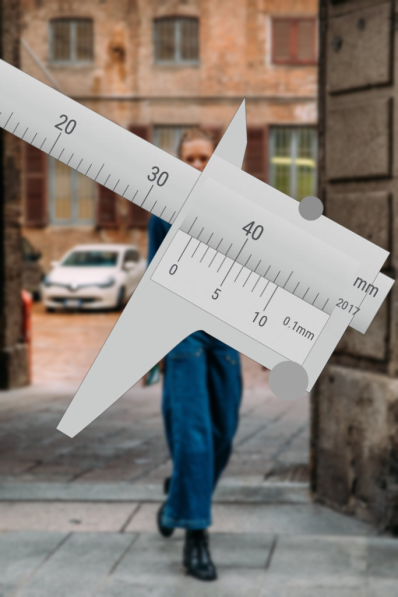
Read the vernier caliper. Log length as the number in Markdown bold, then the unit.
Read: **35.5** mm
